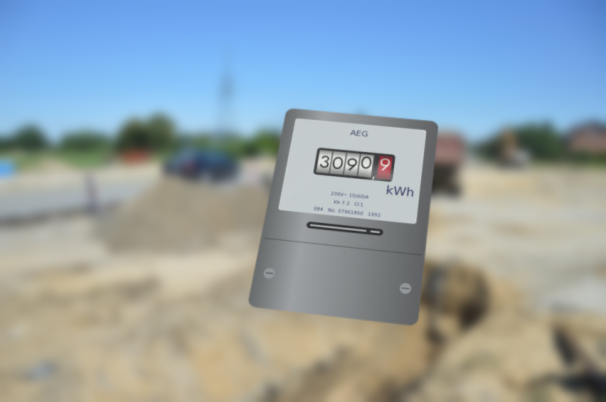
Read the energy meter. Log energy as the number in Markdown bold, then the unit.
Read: **3090.9** kWh
